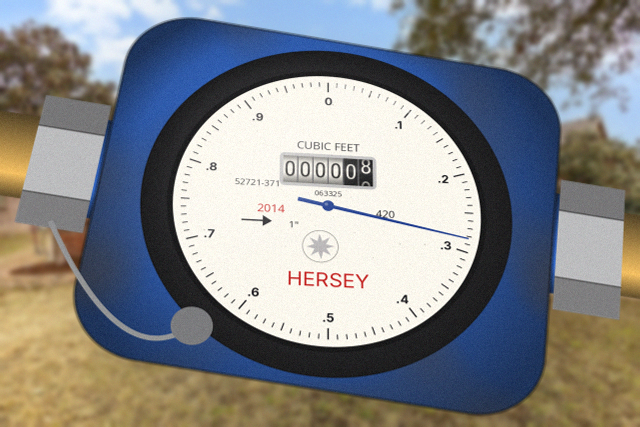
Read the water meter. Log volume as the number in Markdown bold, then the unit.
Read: **8.28** ft³
